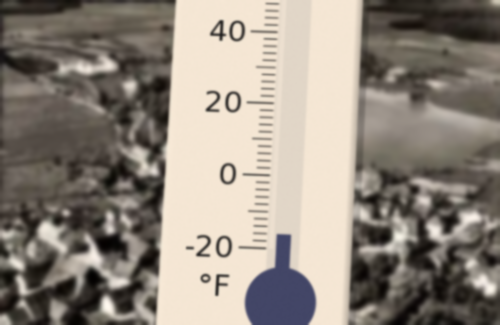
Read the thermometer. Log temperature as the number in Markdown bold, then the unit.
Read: **-16** °F
